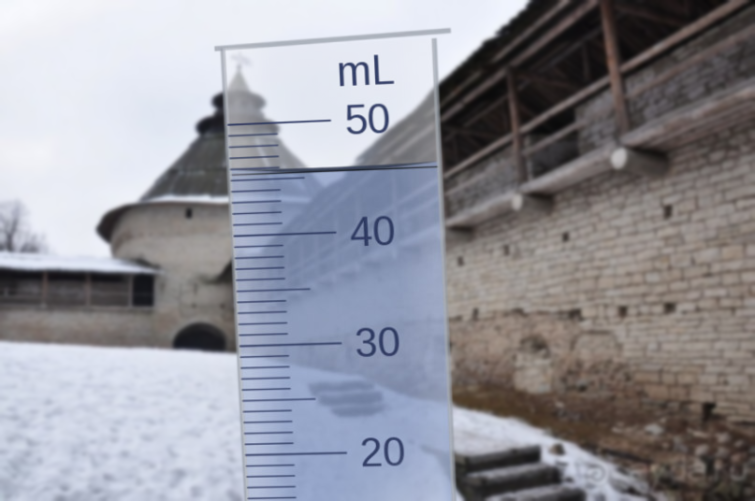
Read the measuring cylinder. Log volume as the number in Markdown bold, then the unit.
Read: **45.5** mL
